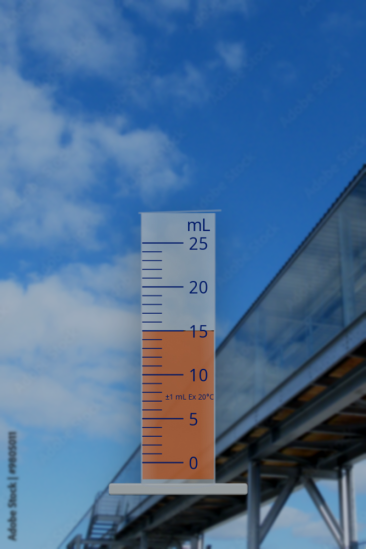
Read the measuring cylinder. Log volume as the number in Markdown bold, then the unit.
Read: **15** mL
